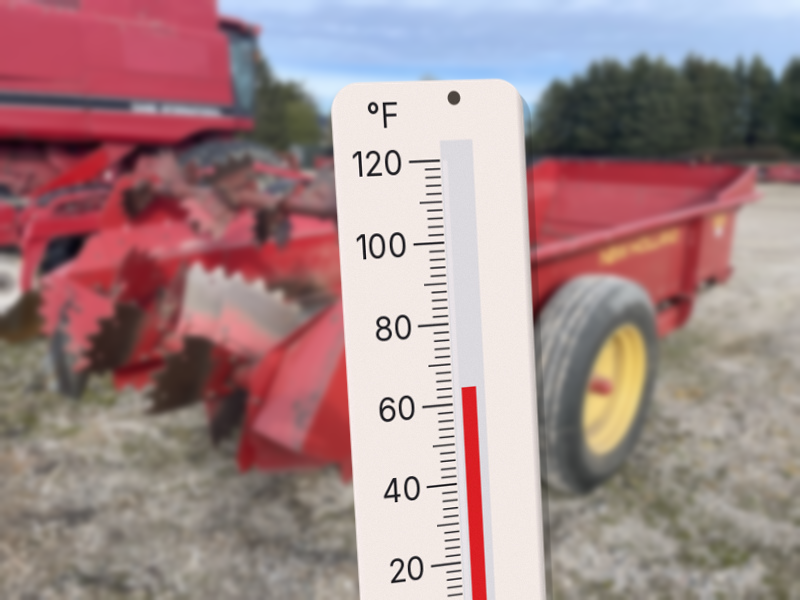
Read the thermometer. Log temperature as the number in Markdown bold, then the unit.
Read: **64** °F
